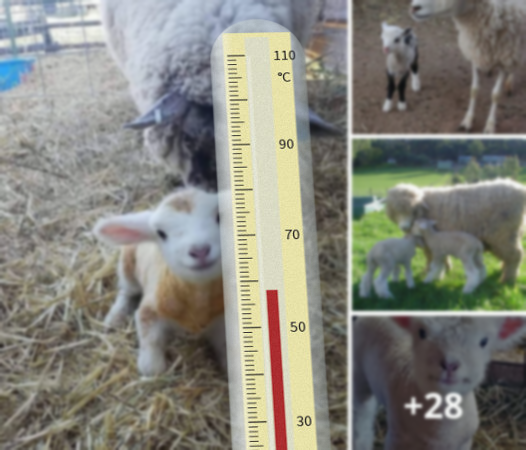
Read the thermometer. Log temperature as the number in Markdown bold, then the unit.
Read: **58** °C
